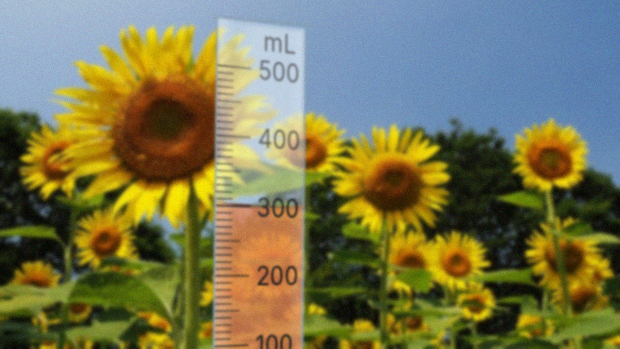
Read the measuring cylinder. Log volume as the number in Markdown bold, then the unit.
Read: **300** mL
